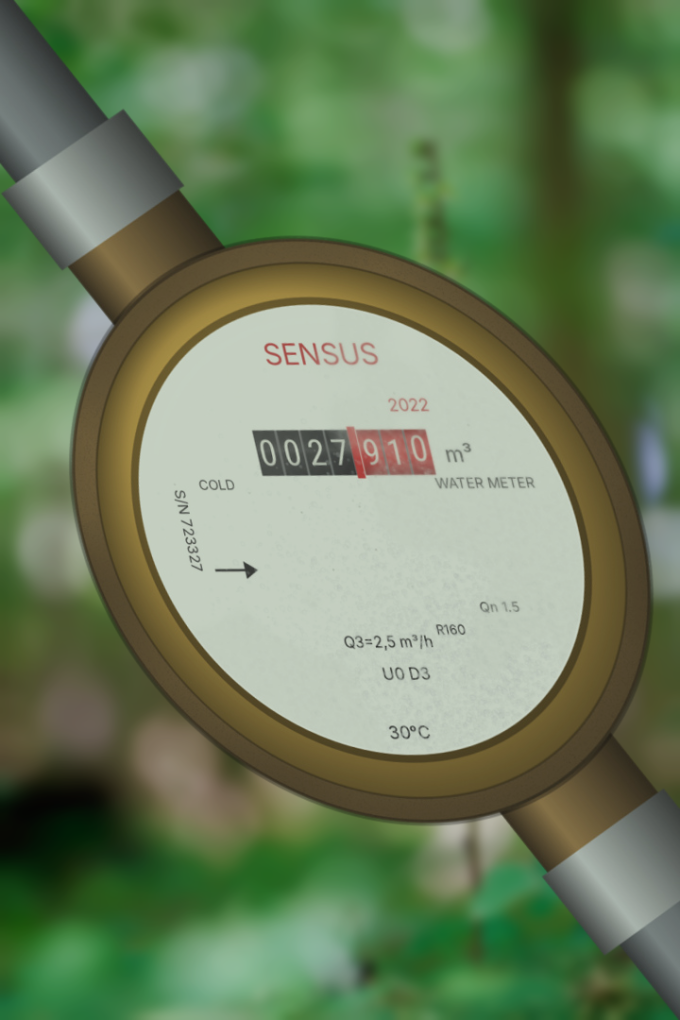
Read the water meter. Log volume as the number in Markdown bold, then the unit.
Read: **27.910** m³
